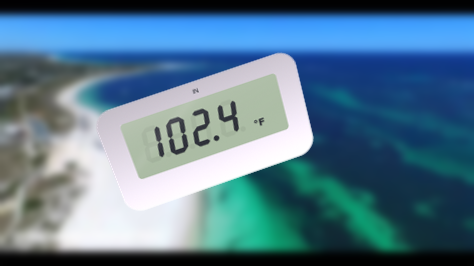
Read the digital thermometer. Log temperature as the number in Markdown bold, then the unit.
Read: **102.4** °F
